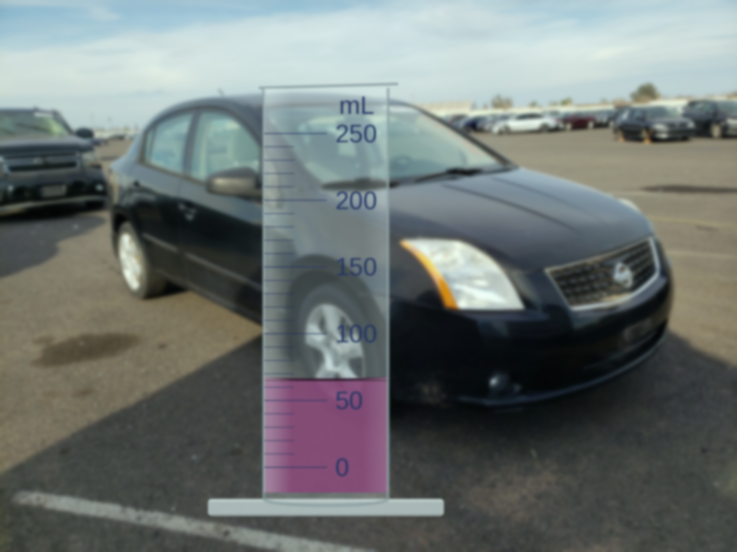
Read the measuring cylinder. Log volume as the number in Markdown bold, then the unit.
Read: **65** mL
